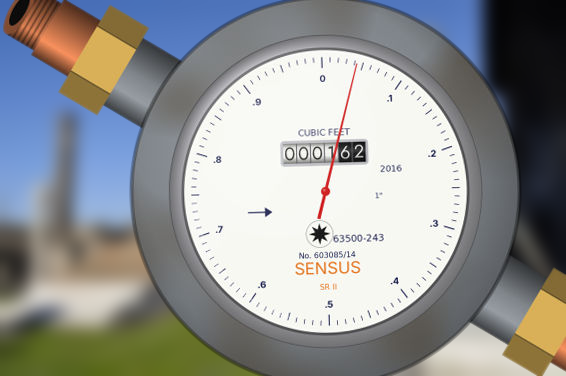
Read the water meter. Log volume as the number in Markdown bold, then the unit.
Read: **162.04** ft³
